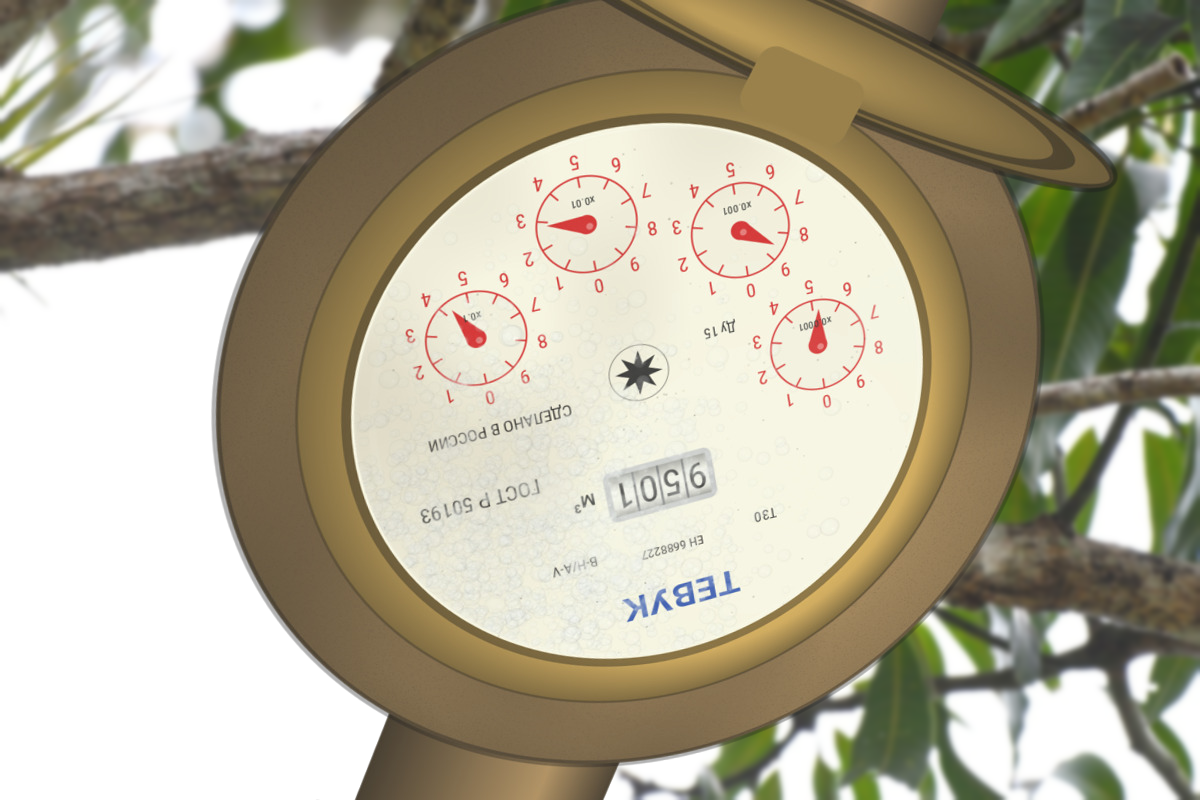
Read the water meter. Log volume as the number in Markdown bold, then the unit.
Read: **9501.4285** m³
